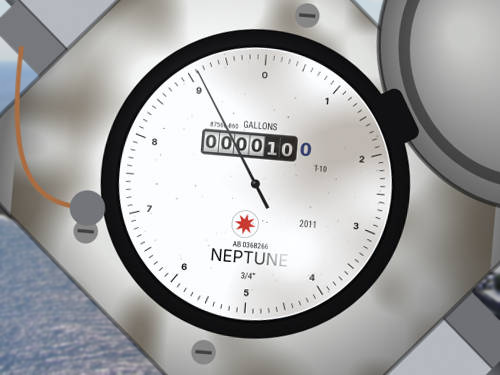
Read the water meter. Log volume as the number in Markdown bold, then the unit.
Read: **99.1** gal
